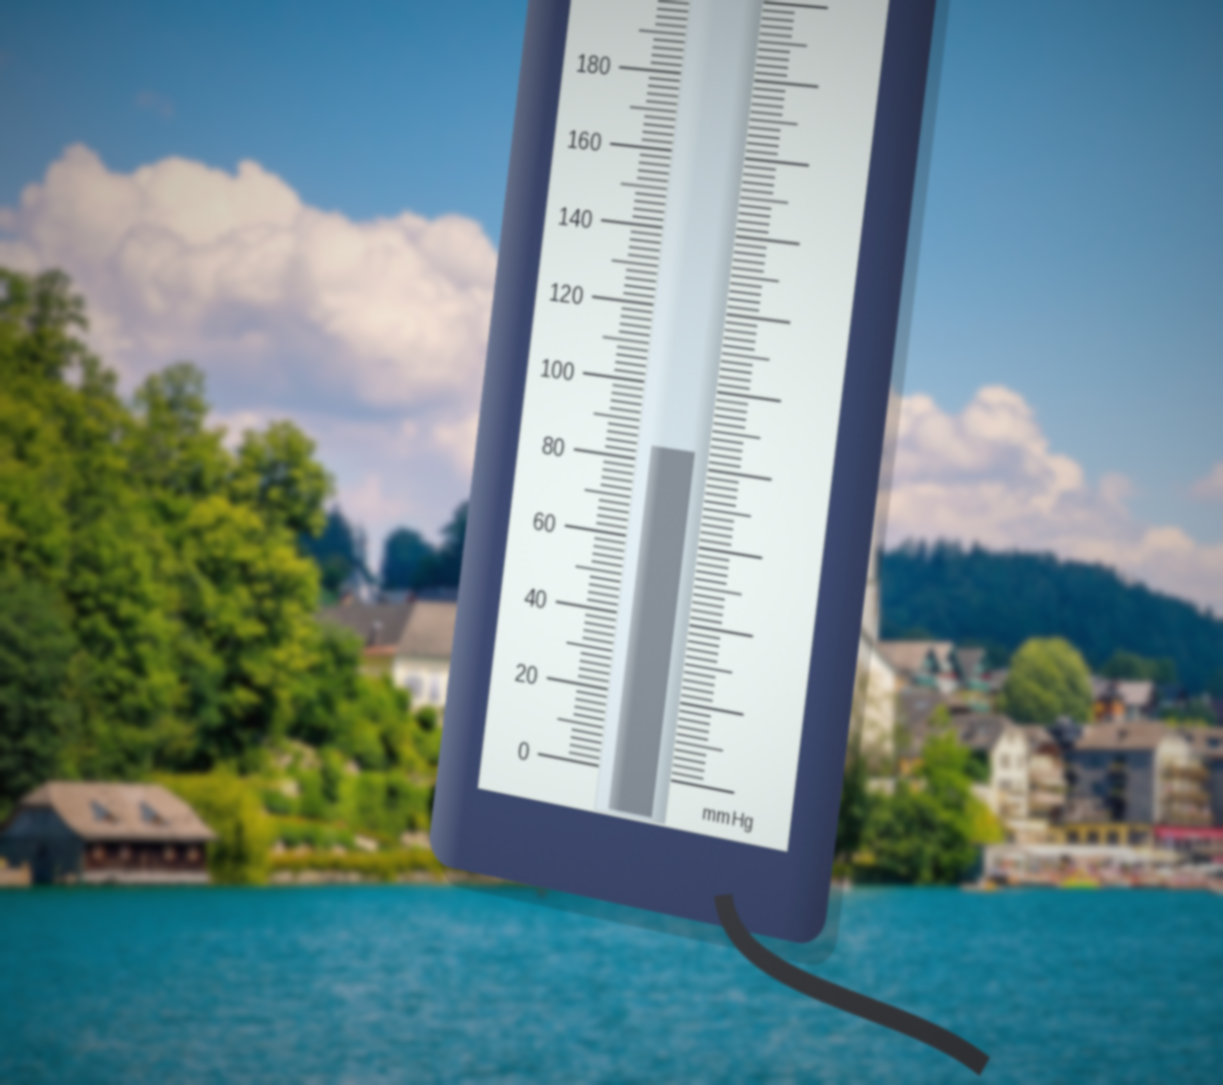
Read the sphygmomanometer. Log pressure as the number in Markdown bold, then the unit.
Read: **84** mmHg
